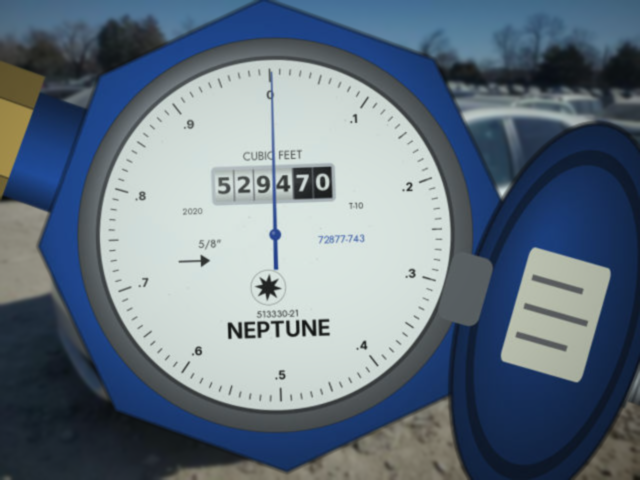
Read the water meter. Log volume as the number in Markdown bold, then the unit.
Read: **529470.00** ft³
